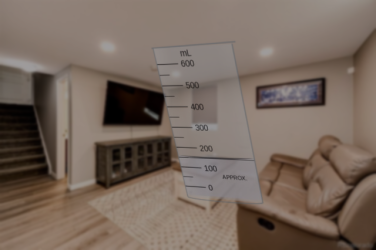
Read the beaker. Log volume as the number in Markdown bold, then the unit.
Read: **150** mL
